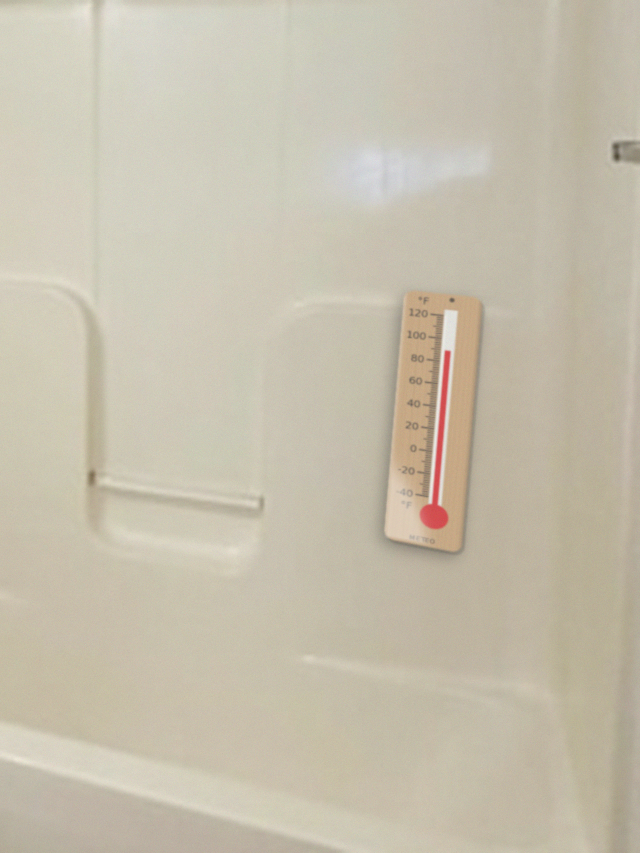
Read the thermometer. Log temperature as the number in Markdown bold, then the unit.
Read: **90** °F
